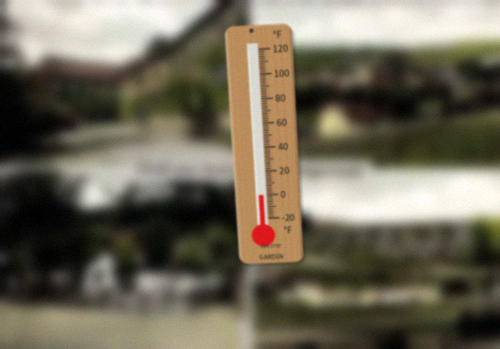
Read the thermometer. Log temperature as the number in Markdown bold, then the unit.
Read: **0** °F
